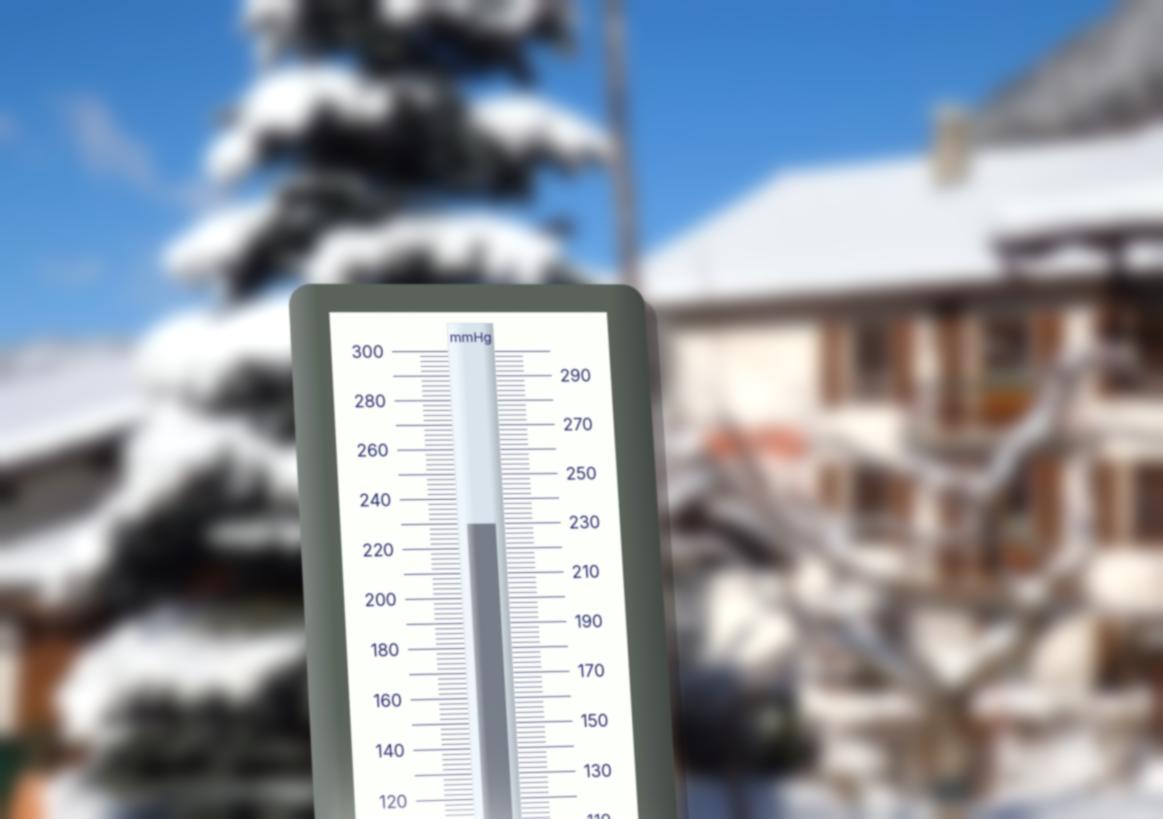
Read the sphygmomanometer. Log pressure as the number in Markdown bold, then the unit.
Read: **230** mmHg
